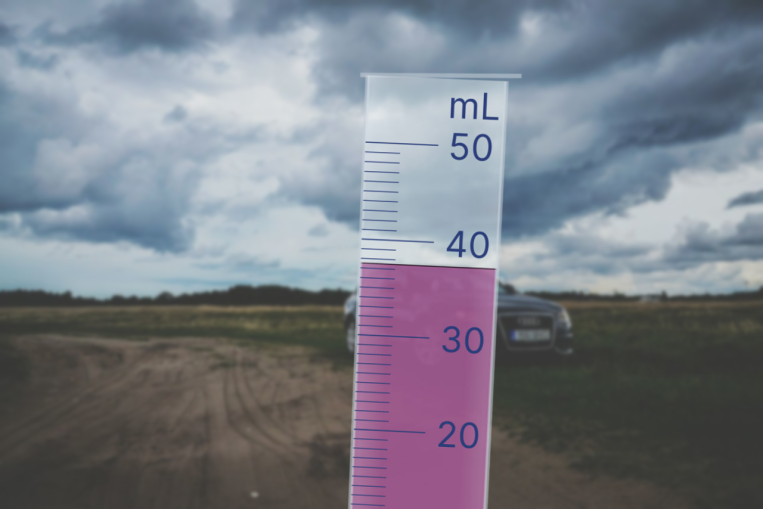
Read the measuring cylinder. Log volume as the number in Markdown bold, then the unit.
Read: **37.5** mL
